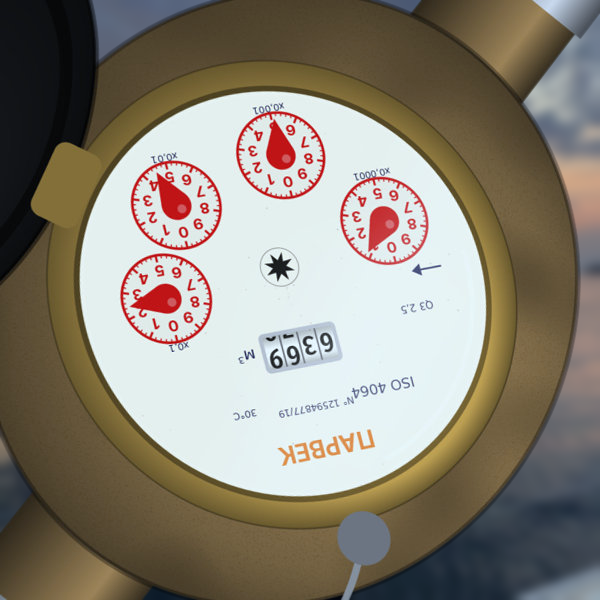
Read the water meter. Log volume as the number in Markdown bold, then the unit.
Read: **6369.2451** m³
